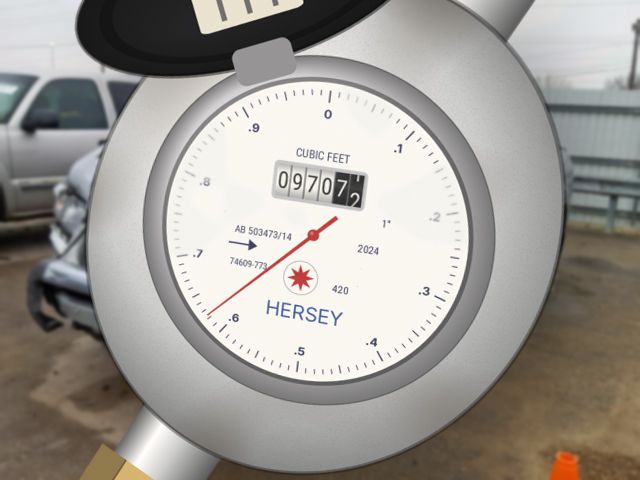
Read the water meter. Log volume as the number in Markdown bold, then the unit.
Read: **97071.62** ft³
